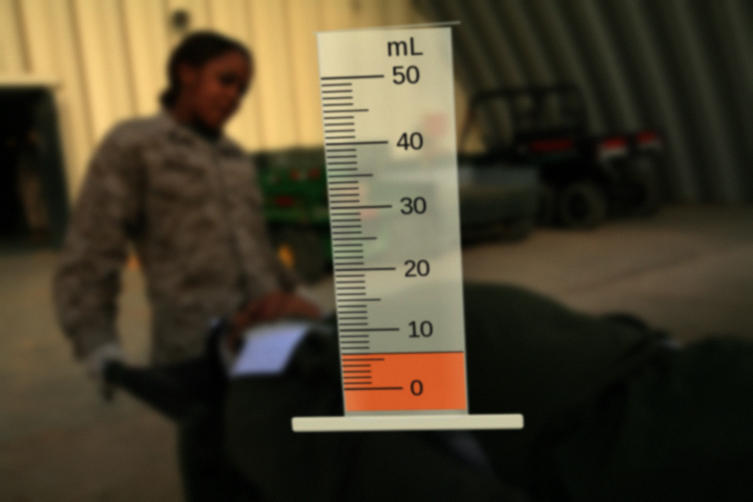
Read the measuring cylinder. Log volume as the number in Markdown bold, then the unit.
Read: **6** mL
